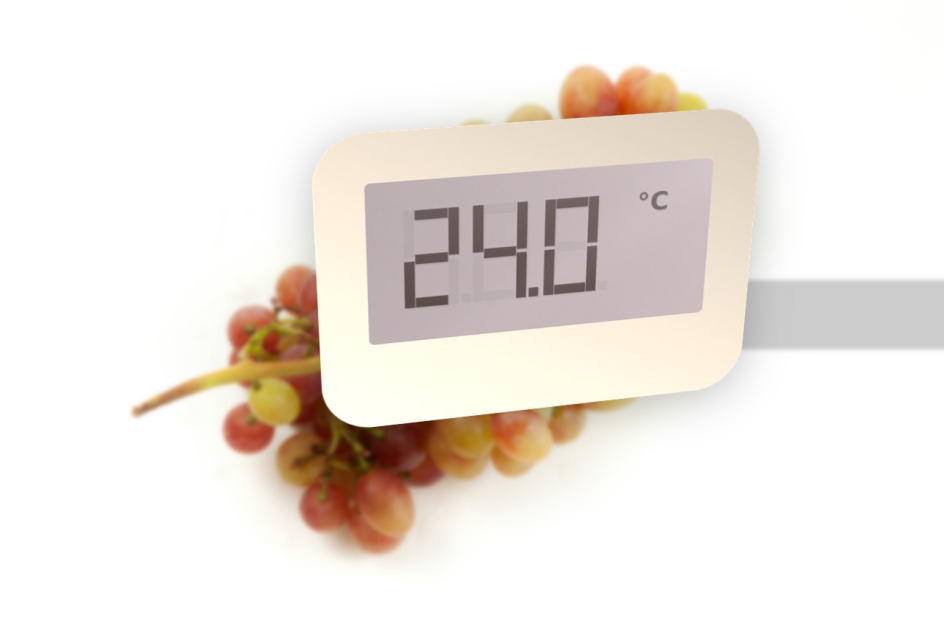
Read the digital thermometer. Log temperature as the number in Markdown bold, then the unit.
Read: **24.0** °C
